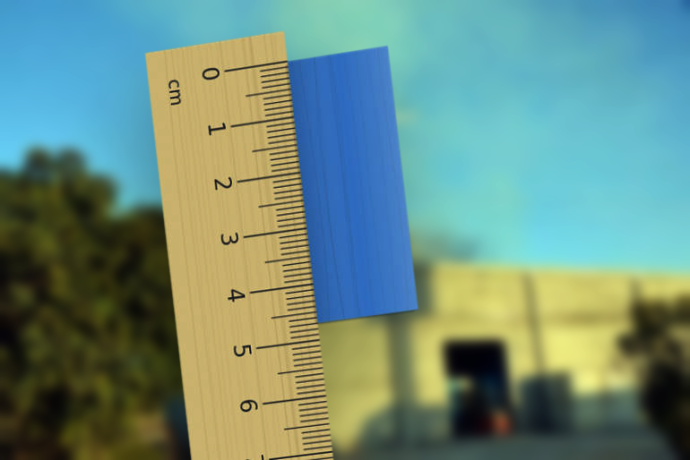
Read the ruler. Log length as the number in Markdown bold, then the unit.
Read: **4.7** cm
